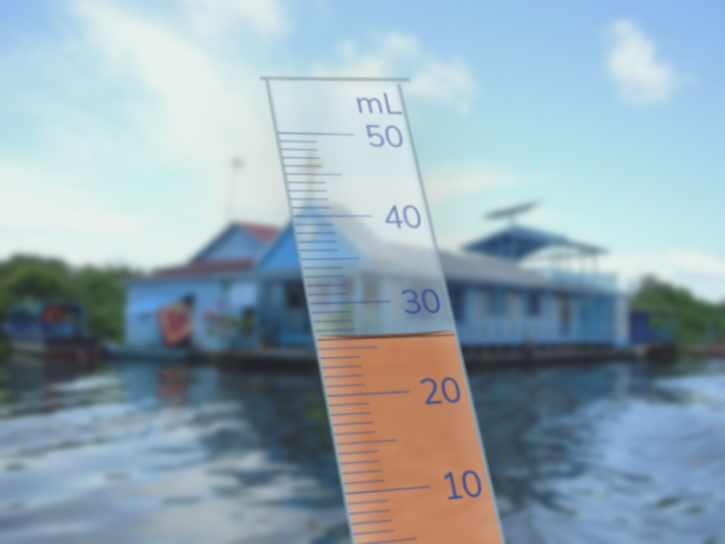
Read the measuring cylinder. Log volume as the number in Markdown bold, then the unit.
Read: **26** mL
